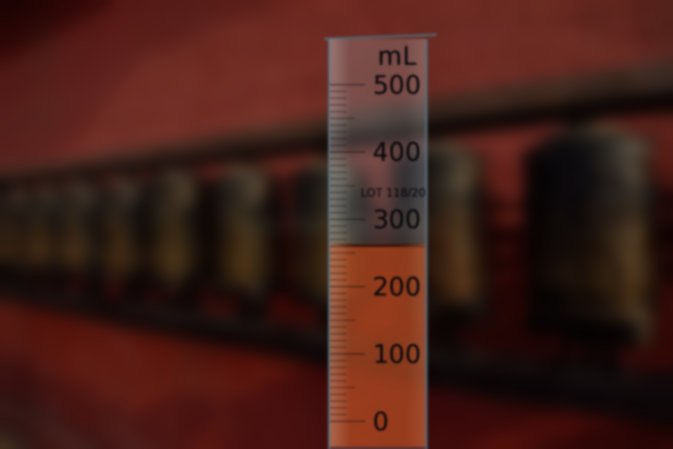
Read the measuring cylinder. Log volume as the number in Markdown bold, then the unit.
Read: **260** mL
